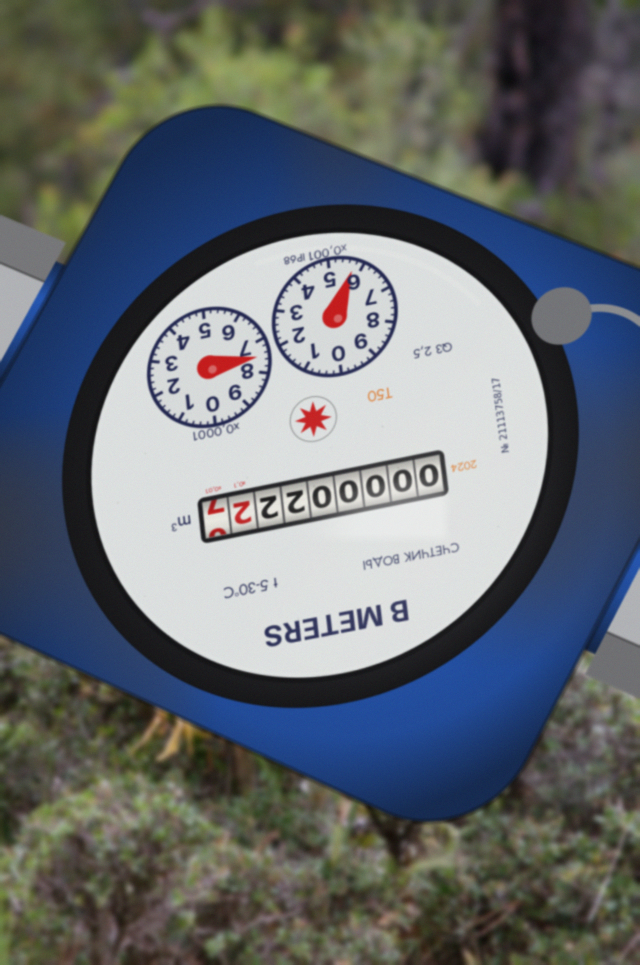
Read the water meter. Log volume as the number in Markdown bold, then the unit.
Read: **22.2657** m³
